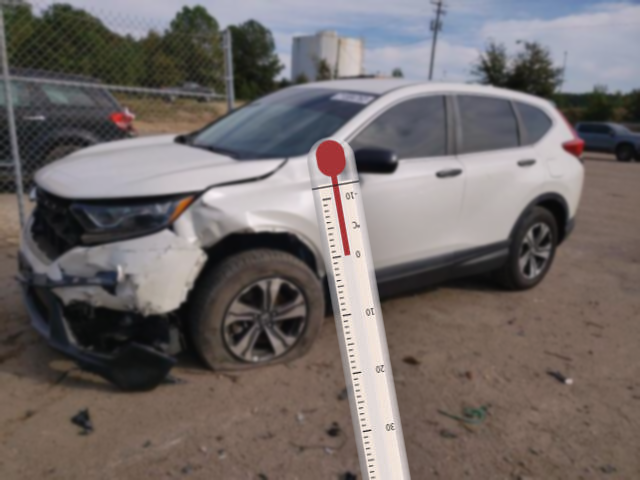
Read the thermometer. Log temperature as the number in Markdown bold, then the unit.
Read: **0** °C
